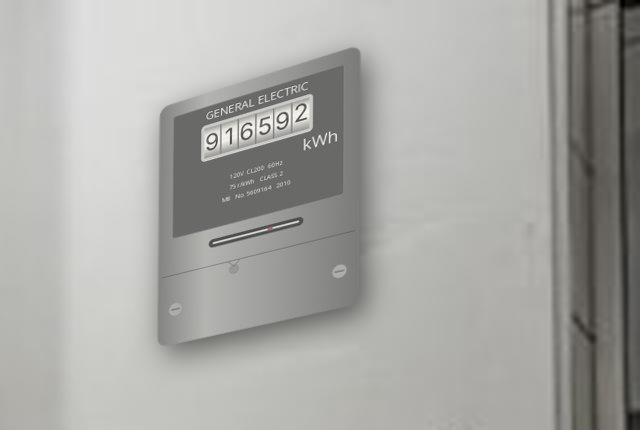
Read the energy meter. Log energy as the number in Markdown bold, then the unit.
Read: **916592** kWh
